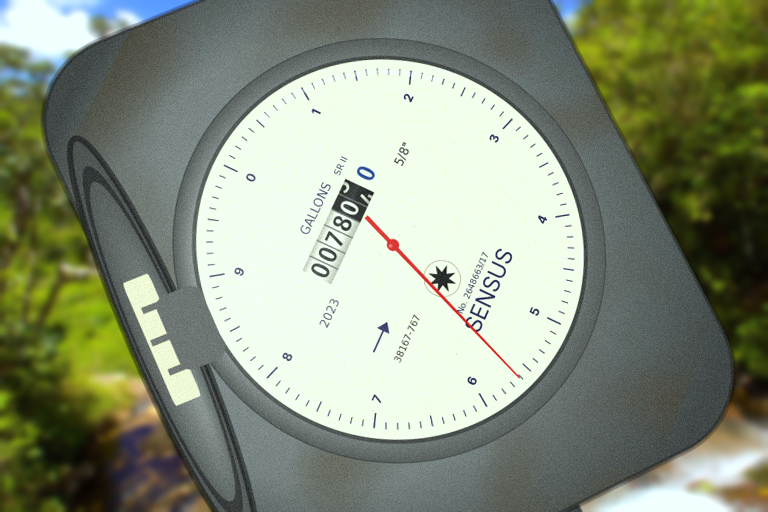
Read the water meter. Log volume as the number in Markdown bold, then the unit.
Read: **78035.6** gal
